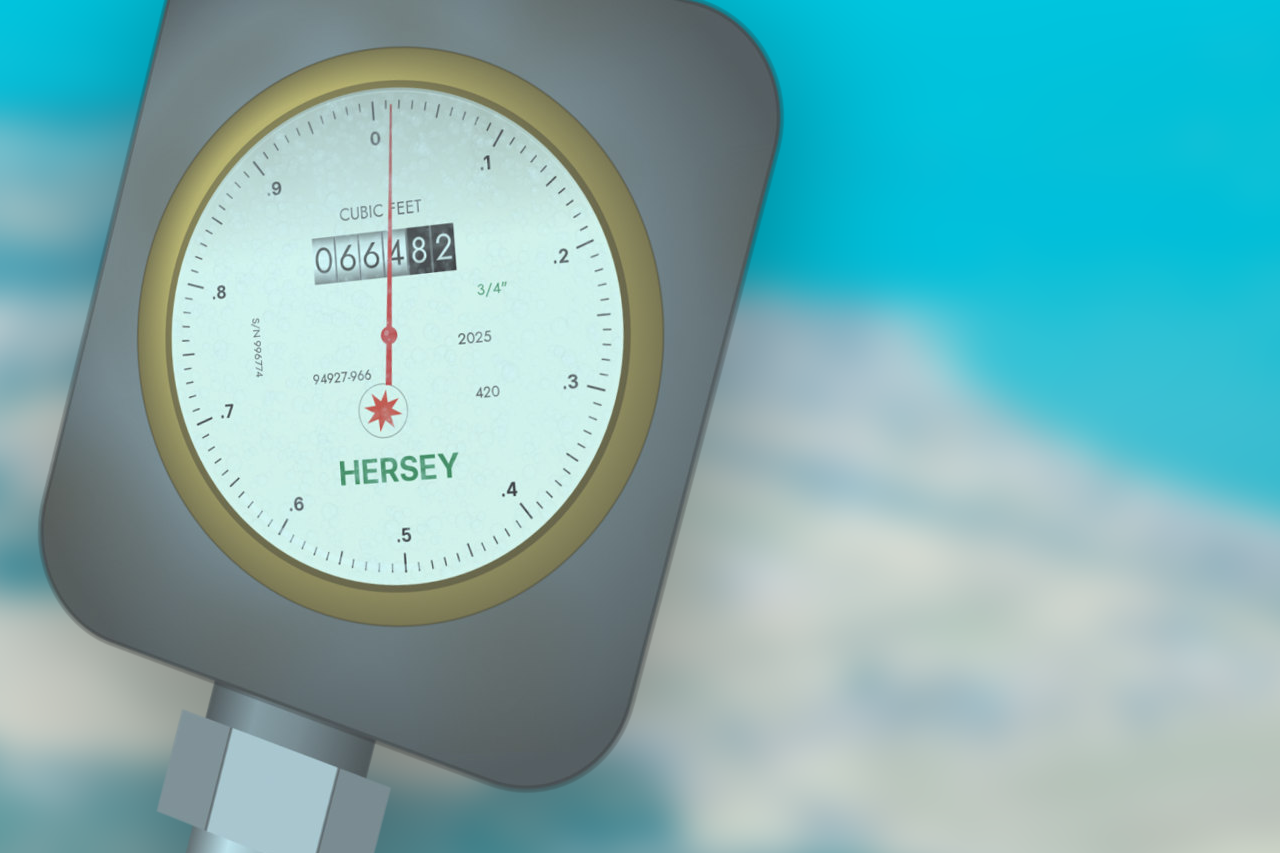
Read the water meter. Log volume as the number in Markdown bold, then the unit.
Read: **66482.01** ft³
